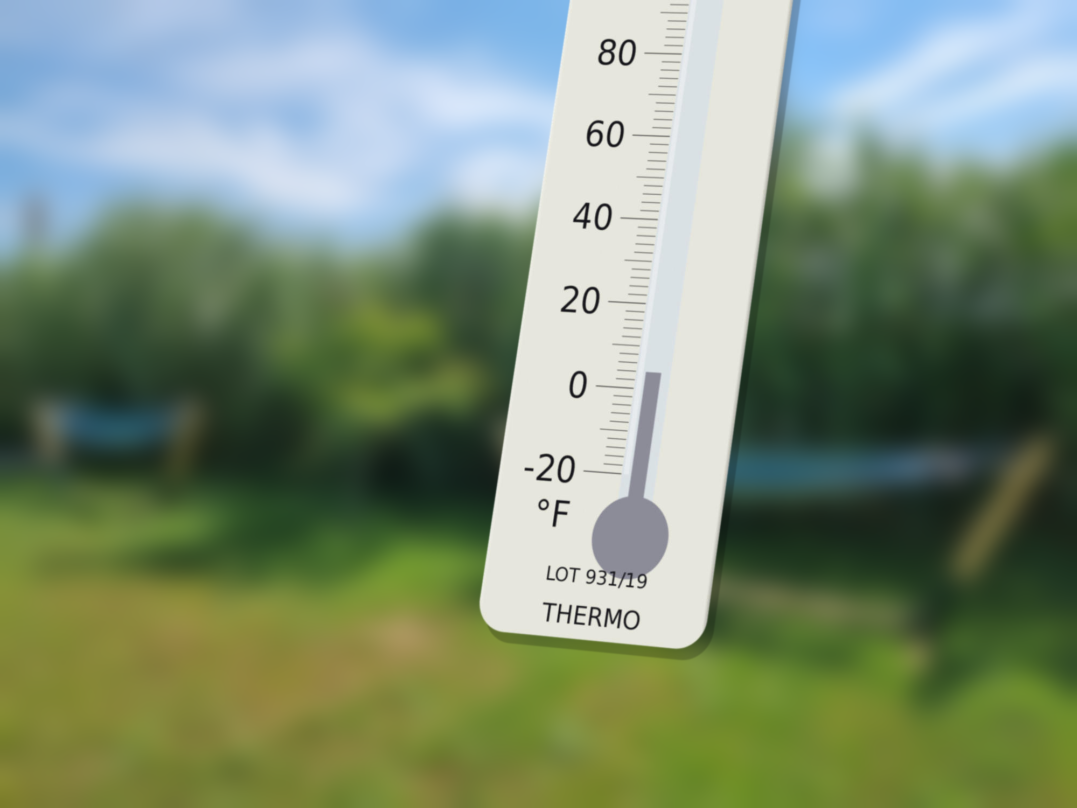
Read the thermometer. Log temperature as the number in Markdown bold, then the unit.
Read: **4** °F
